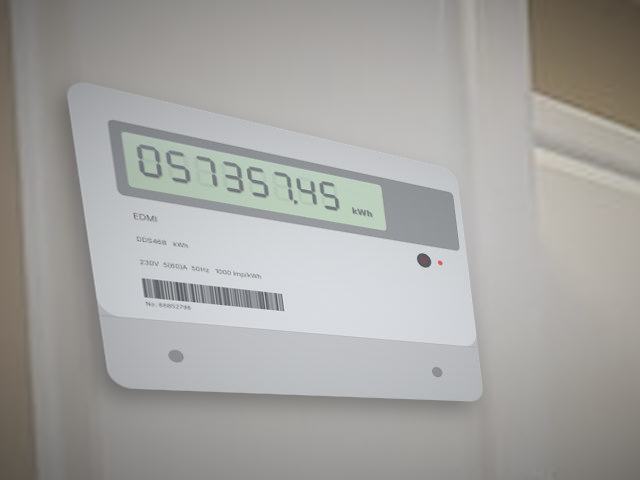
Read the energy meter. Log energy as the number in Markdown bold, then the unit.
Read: **57357.45** kWh
